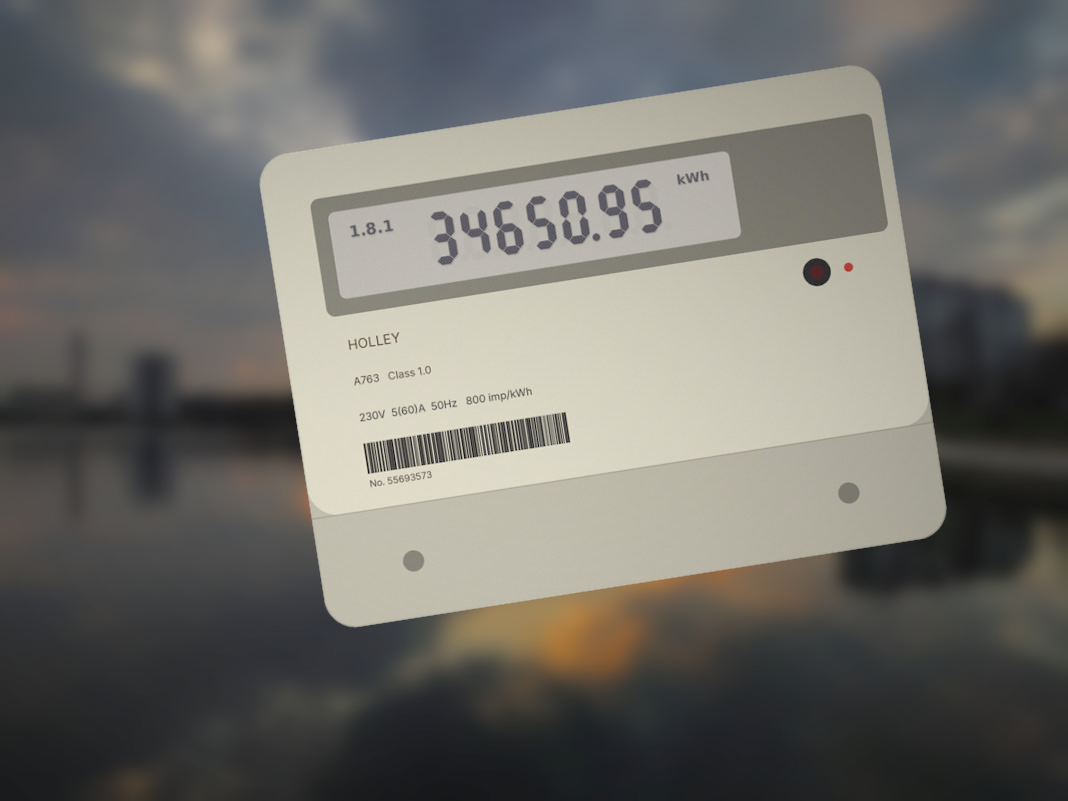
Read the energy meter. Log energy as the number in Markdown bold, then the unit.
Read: **34650.95** kWh
